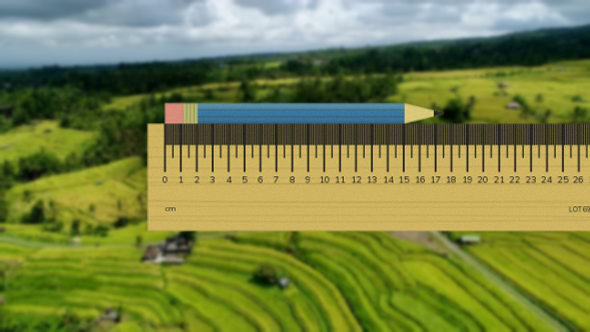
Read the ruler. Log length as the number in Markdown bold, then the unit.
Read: **17.5** cm
